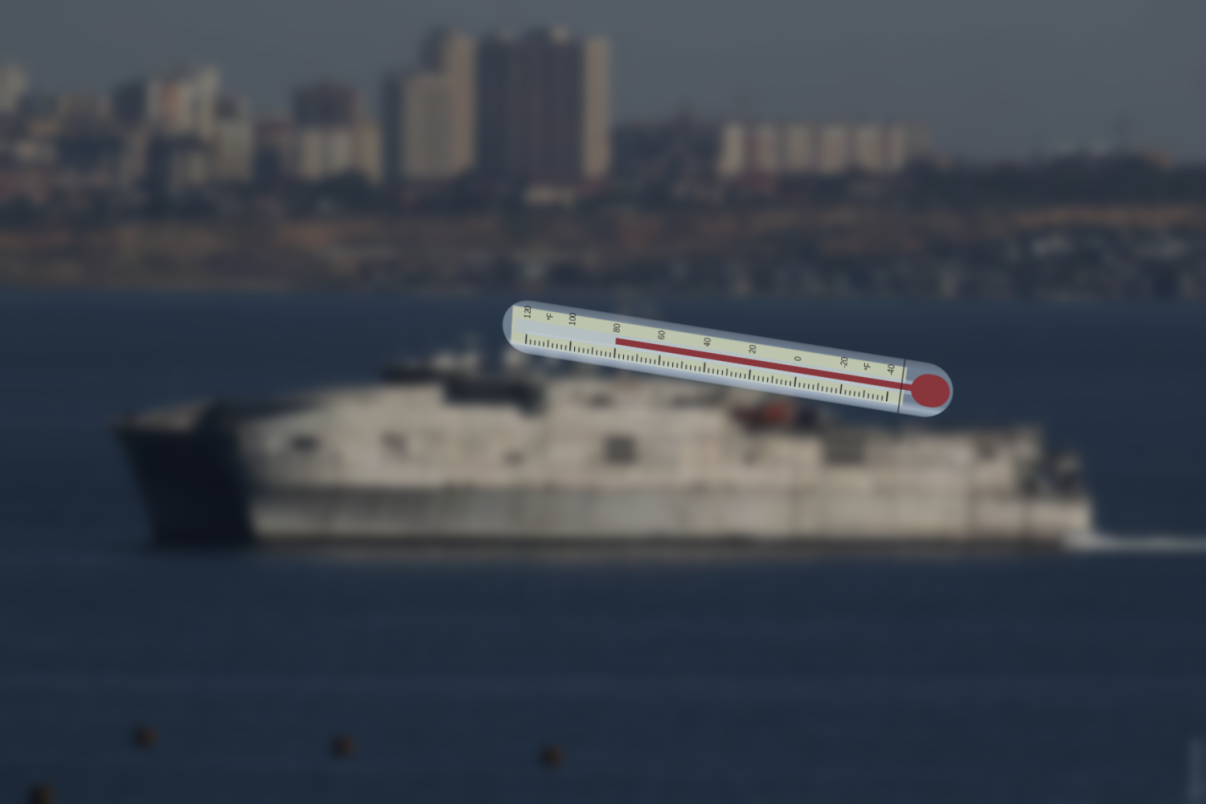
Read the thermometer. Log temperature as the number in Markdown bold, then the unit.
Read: **80** °F
